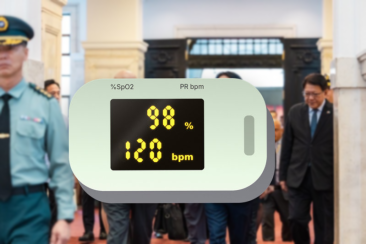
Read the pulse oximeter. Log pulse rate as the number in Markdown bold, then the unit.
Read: **120** bpm
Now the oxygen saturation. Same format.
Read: **98** %
